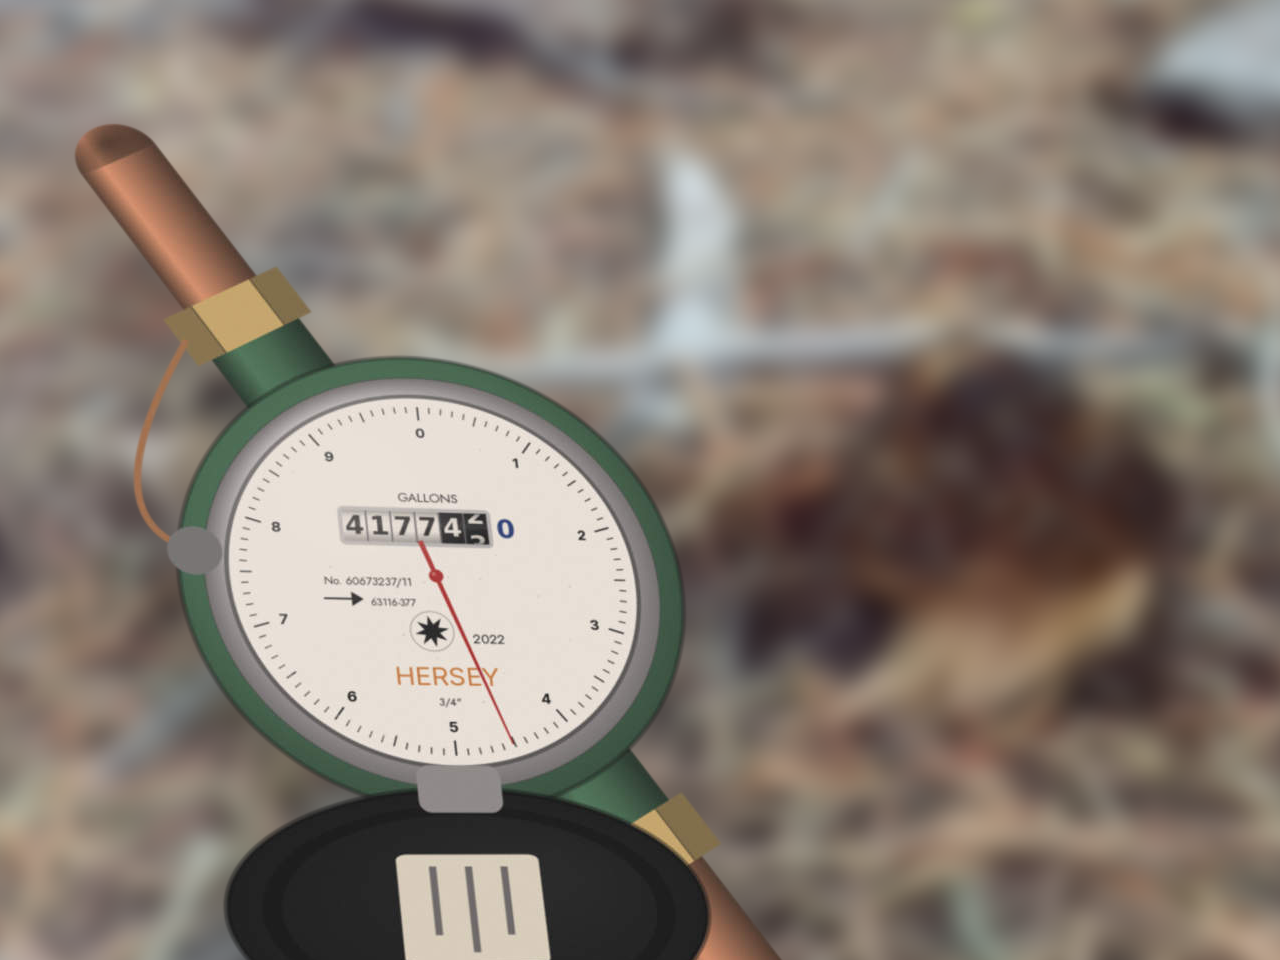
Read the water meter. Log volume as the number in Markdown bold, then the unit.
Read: **4177424.5** gal
